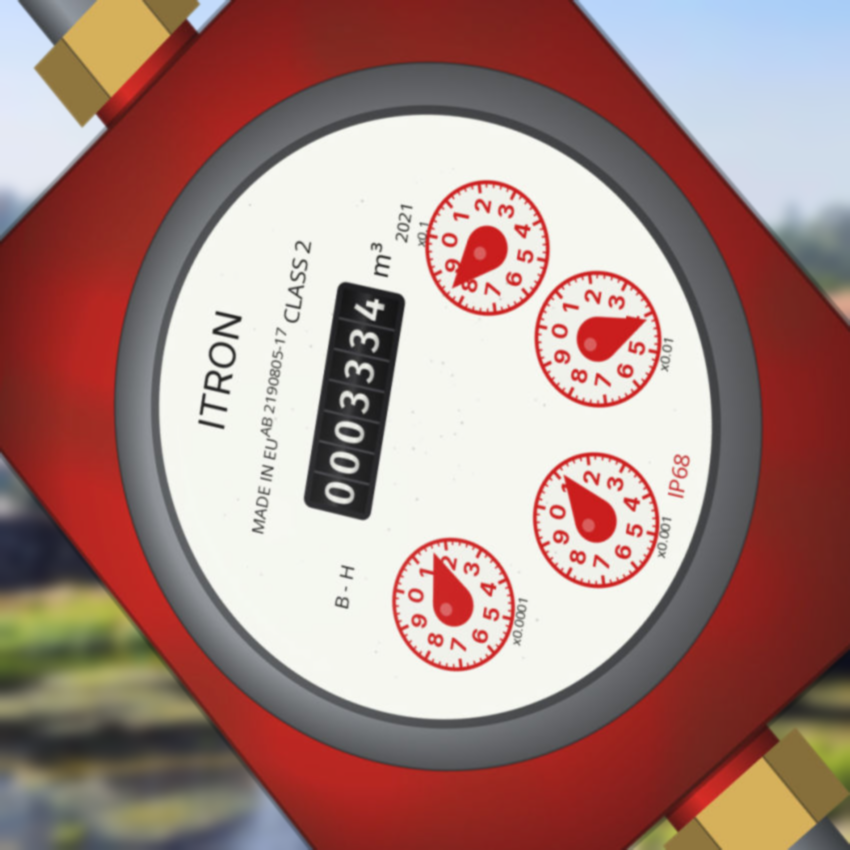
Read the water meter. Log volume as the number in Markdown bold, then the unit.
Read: **3334.8411** m³
